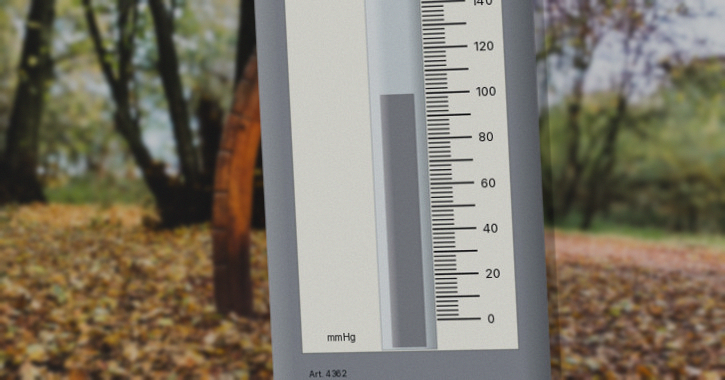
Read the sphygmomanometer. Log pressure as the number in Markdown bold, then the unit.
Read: **100** mmHg
